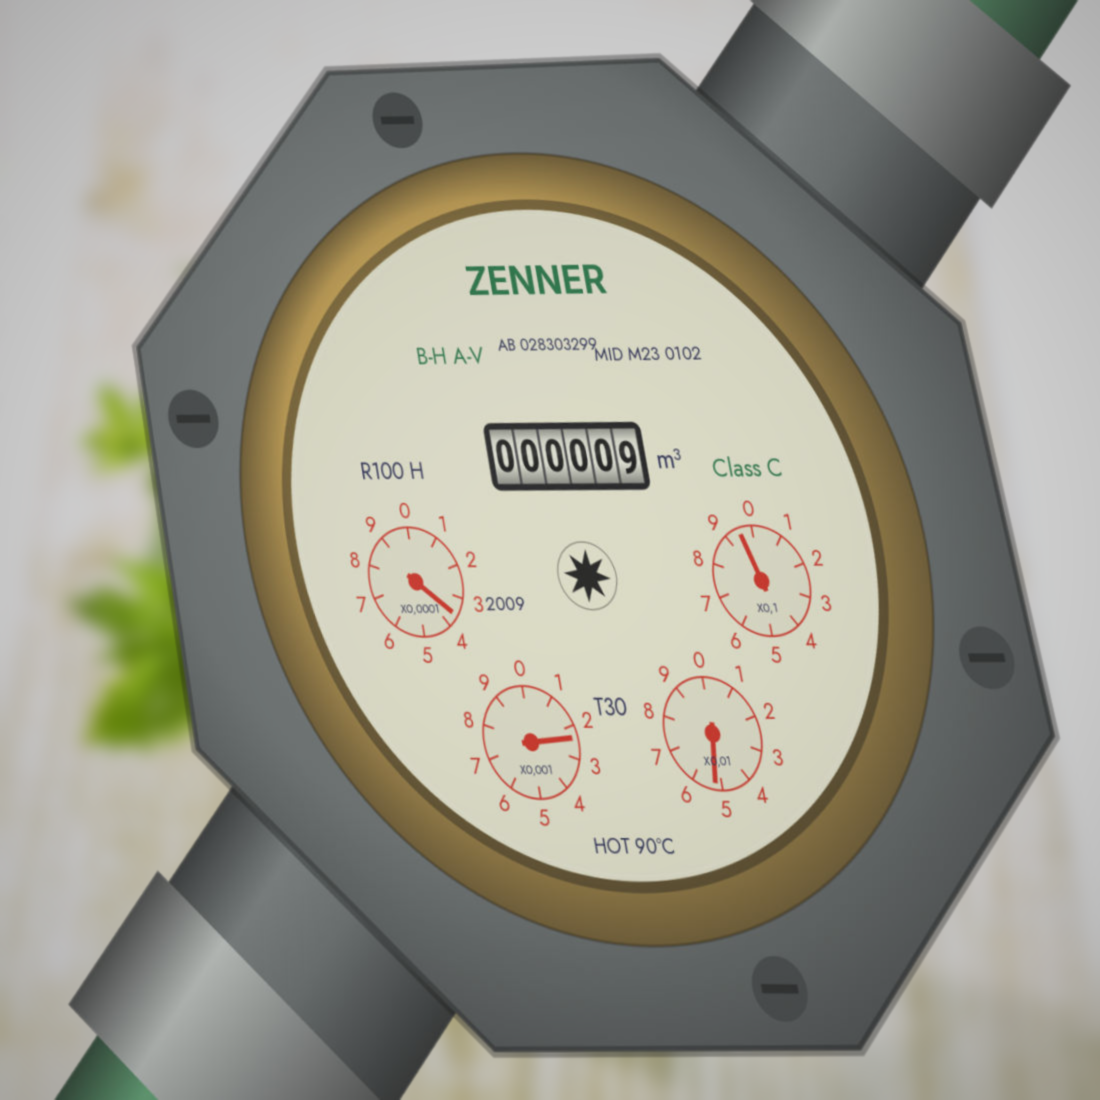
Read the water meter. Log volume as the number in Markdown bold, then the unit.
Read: **8.9523** m³
